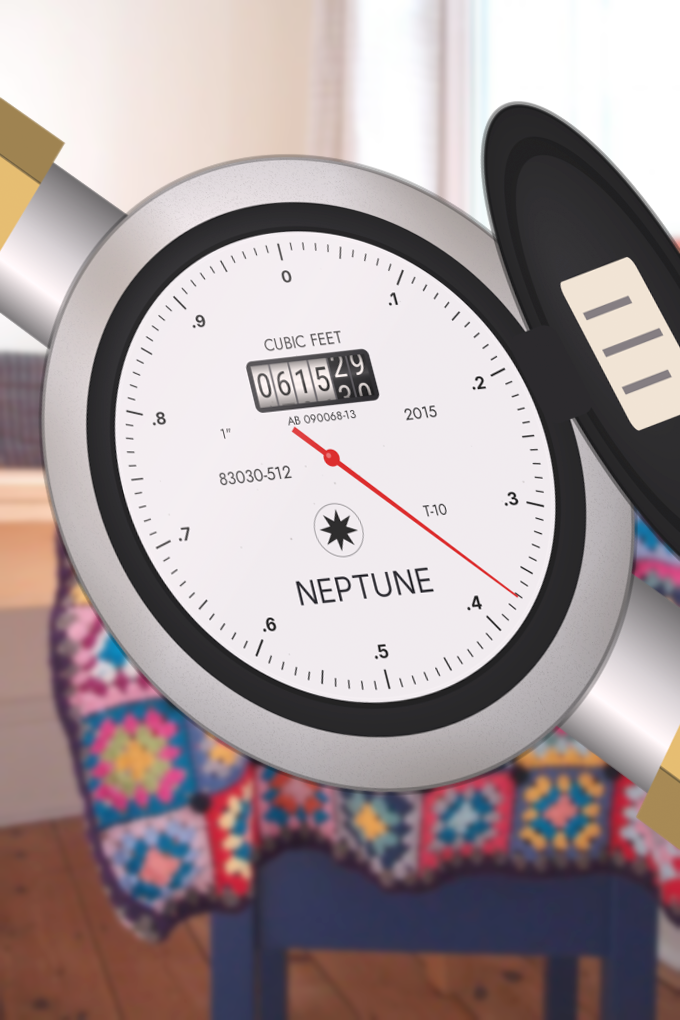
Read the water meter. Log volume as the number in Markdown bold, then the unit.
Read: **61529.37** ft³
